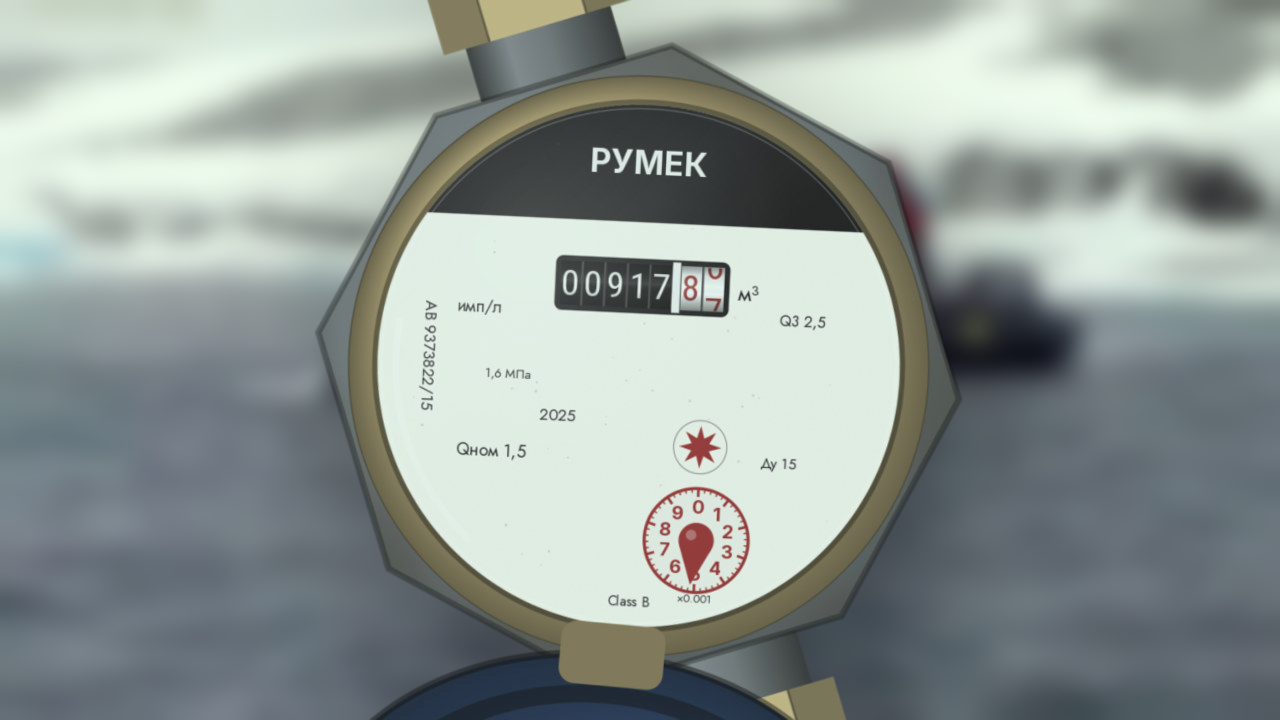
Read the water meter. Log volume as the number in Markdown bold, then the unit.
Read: **917.865** m³
